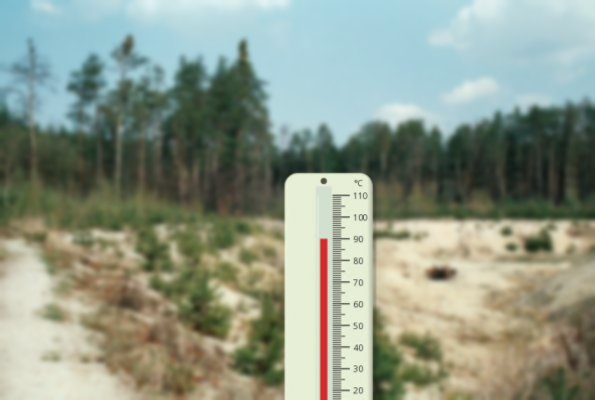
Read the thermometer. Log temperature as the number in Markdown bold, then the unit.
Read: **90** °C
